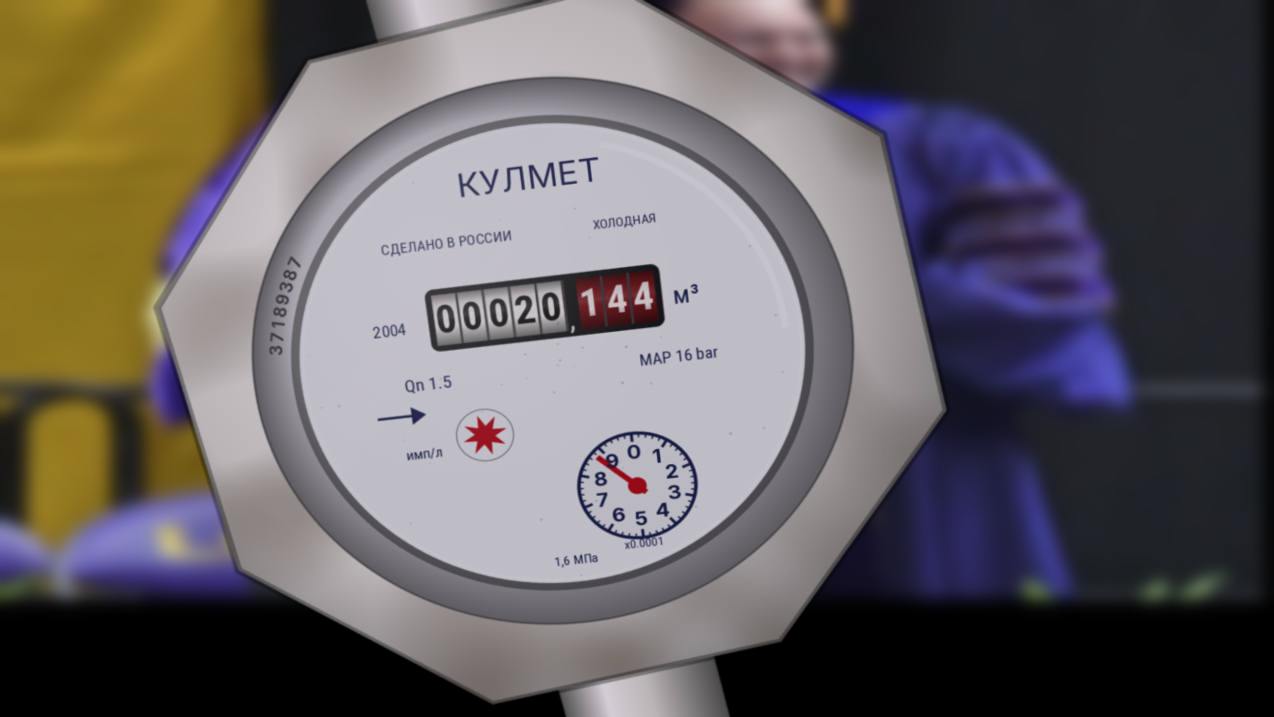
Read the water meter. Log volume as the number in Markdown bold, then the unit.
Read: **20.1448** m³
